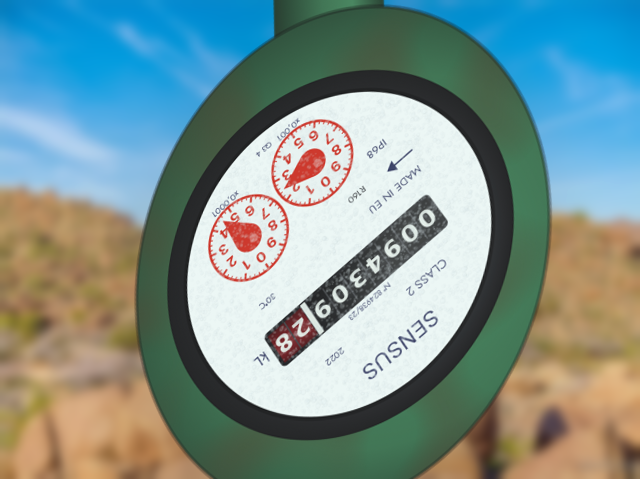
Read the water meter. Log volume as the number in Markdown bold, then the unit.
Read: **94309.2824** kL
